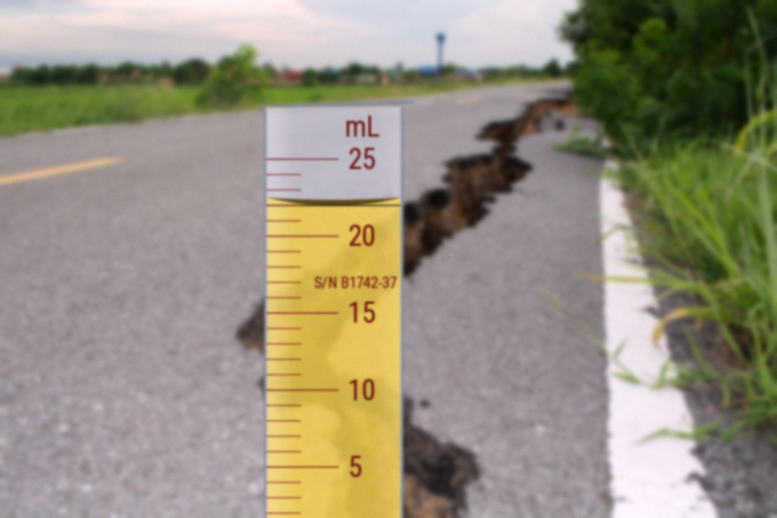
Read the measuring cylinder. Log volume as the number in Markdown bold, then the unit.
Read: **22** mL
